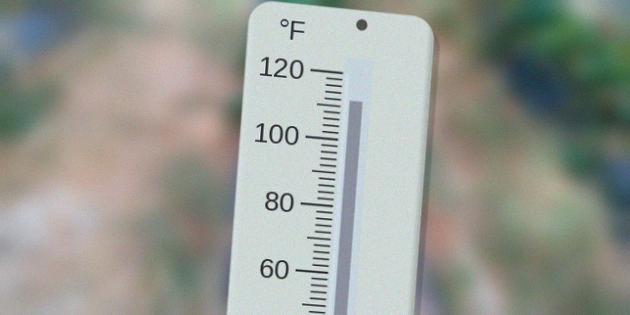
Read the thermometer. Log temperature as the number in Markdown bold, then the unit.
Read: **112** °F
